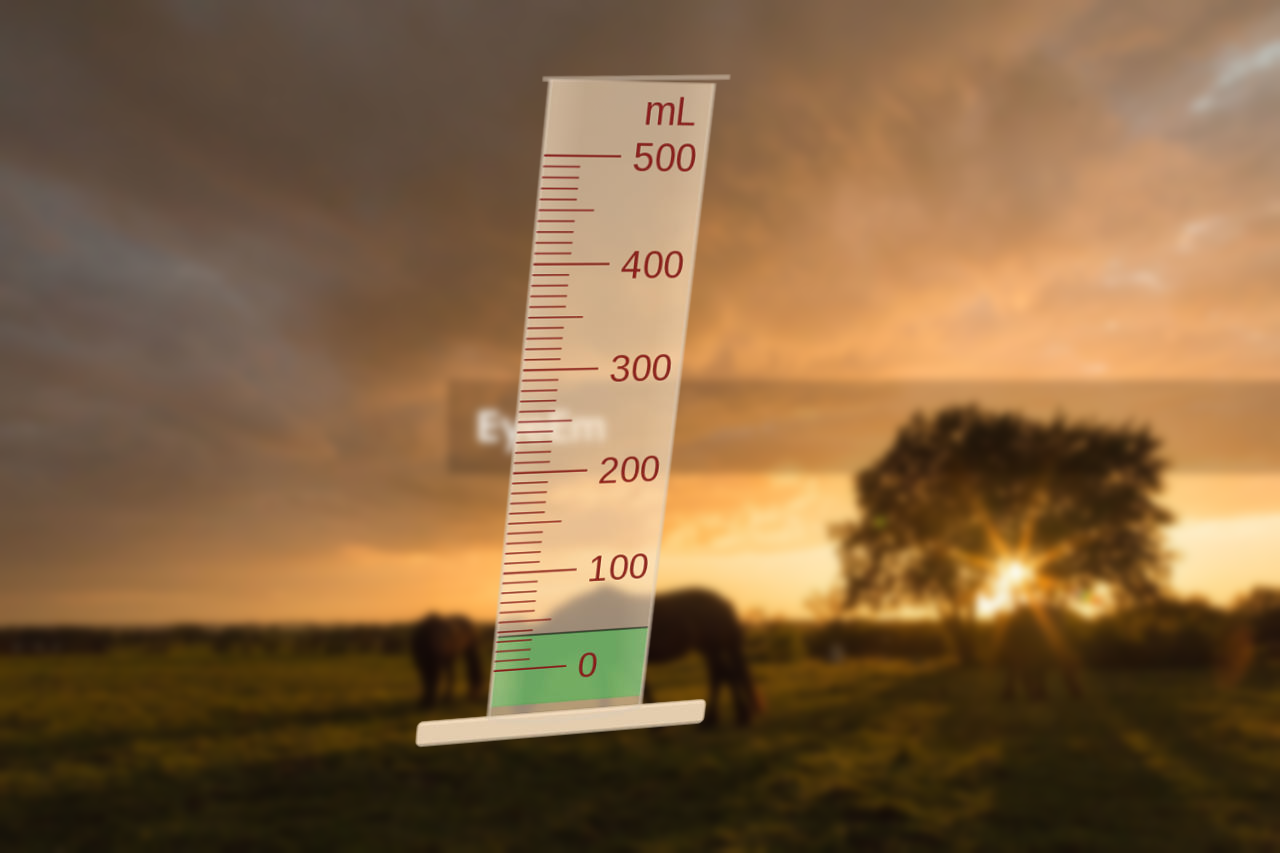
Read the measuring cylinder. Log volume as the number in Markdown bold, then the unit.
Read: **35** mL
